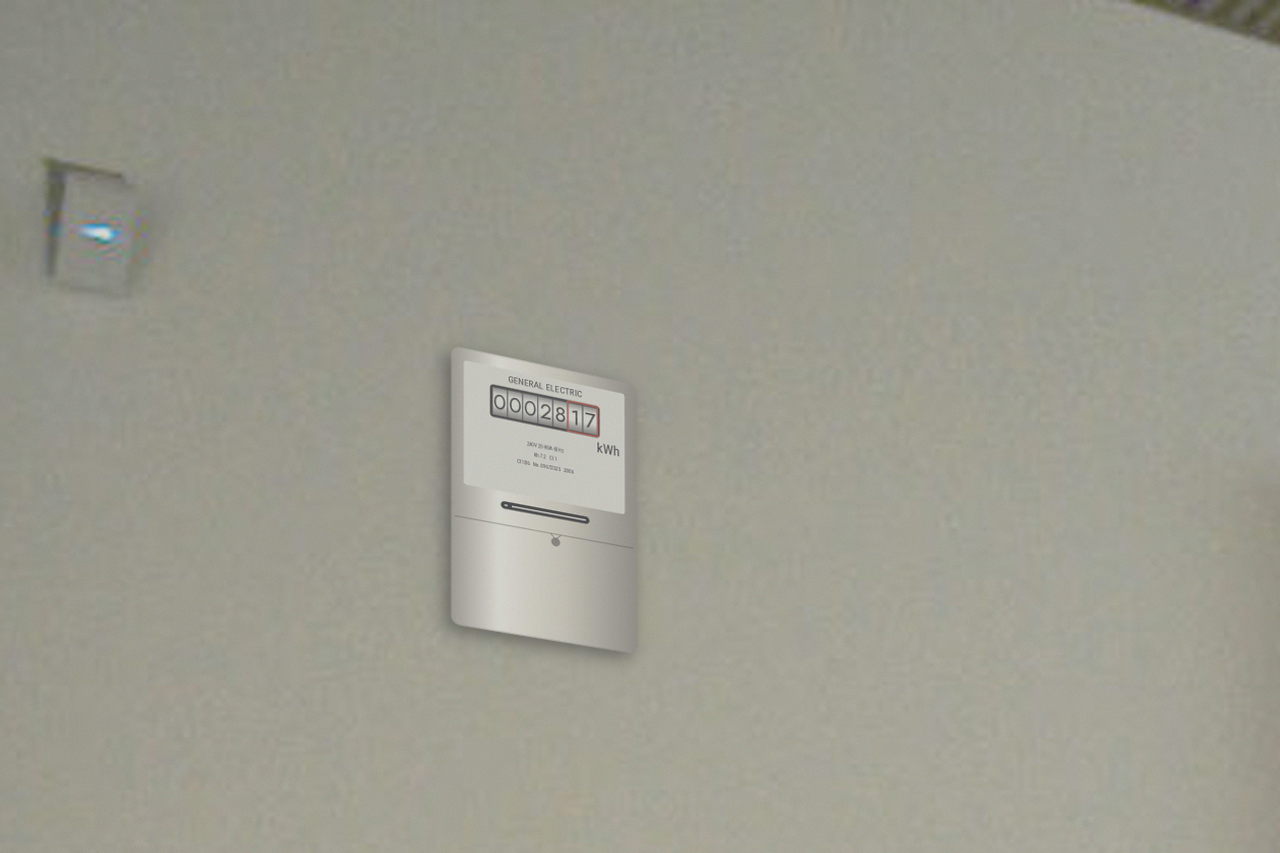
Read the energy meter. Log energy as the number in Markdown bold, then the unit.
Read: **28.17** kWh
